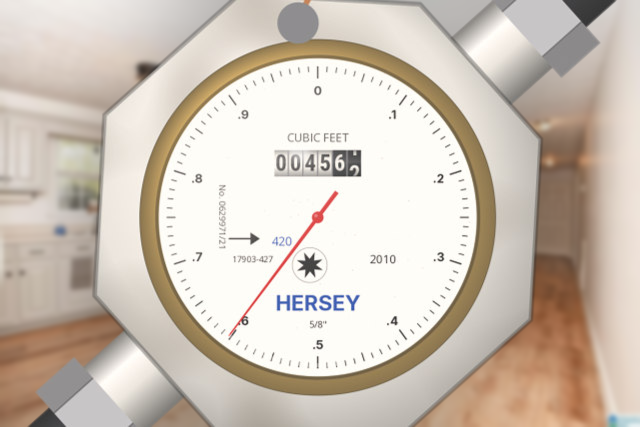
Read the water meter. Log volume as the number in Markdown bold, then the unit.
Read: **4561.60** ft³
